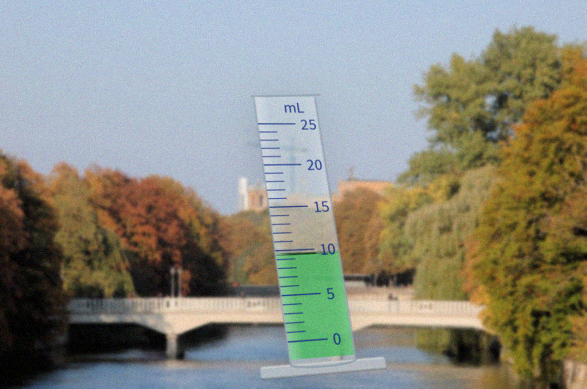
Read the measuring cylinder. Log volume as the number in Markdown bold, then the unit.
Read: **9.5** mL
